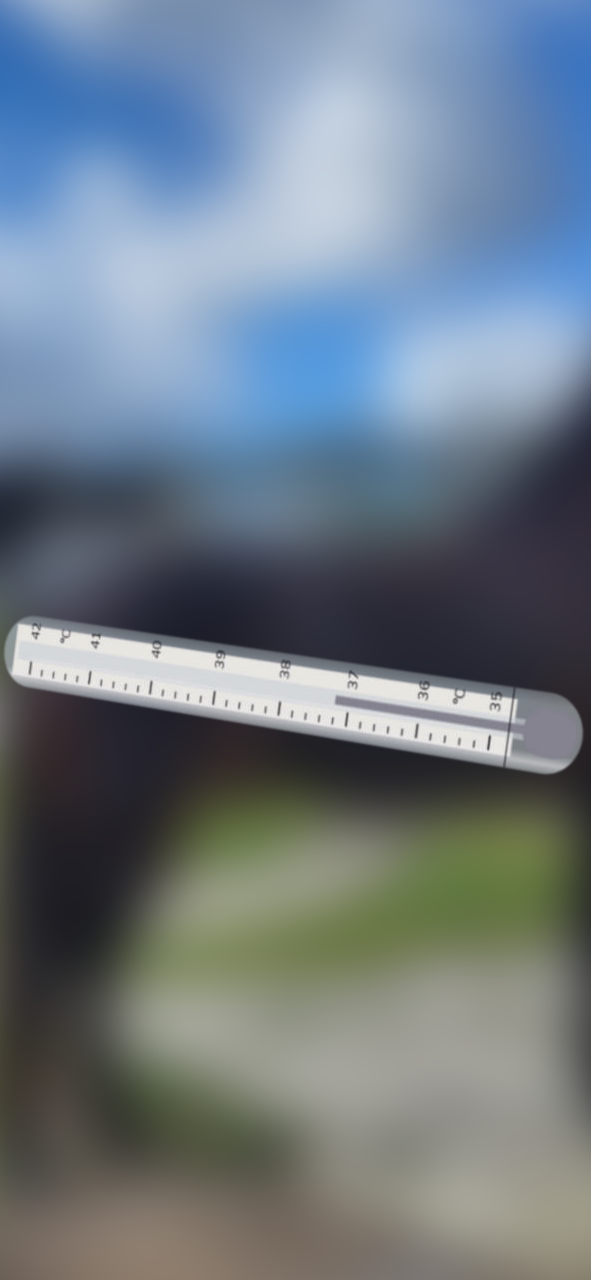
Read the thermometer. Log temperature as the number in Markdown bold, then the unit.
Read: **37.2** °C
